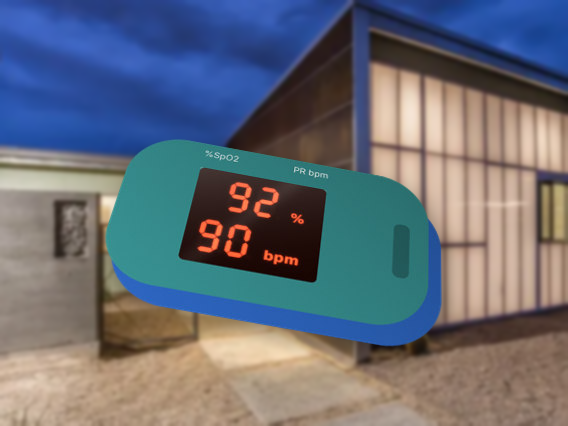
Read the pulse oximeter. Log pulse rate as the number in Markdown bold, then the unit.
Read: **90** bpm
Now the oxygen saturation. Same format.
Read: **92** %
